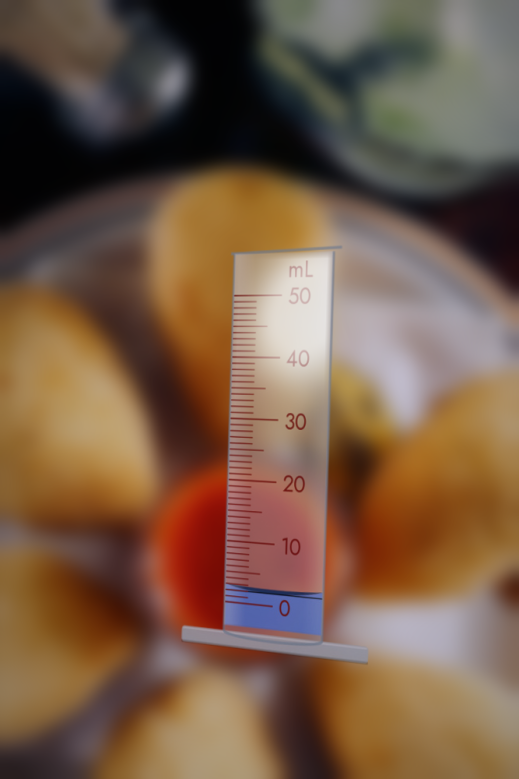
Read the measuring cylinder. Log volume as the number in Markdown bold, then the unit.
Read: **2** mL
